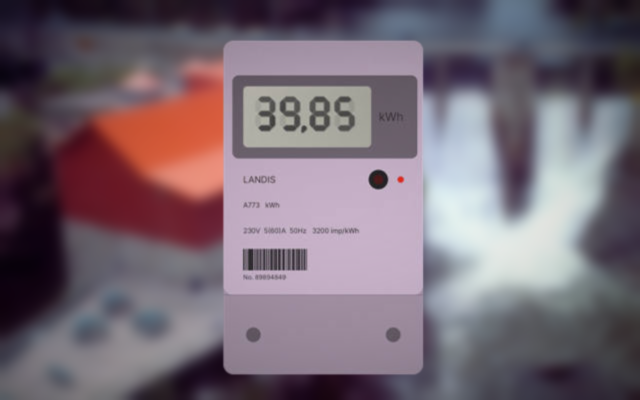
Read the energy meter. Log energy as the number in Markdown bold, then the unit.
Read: **39.85** kWh
